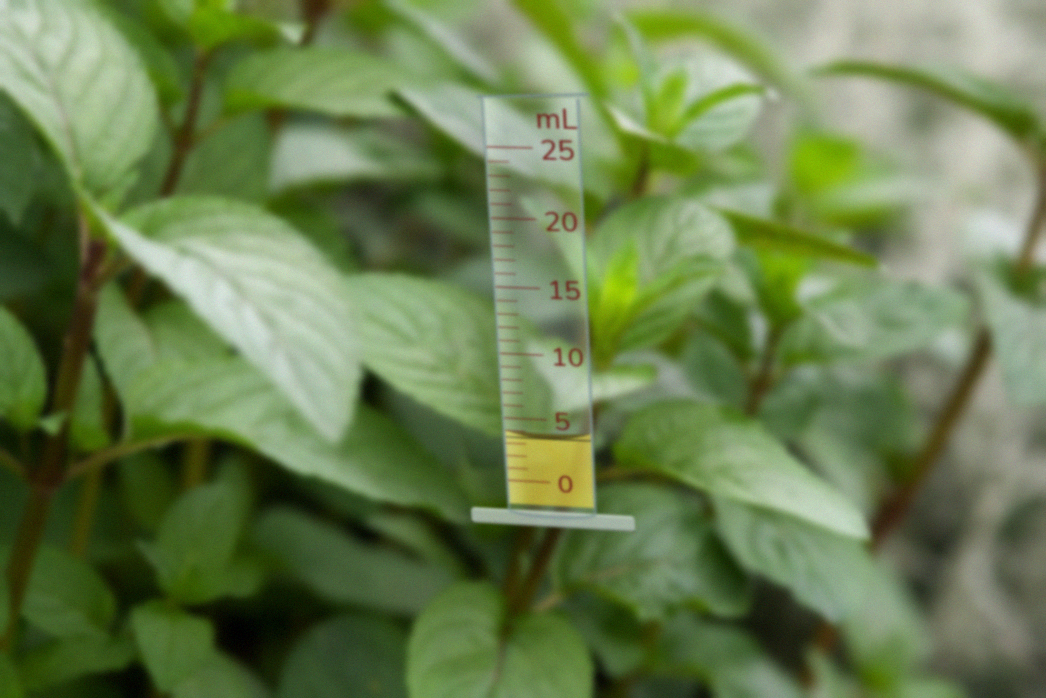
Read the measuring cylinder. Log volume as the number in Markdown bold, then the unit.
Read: **3.5** mL
